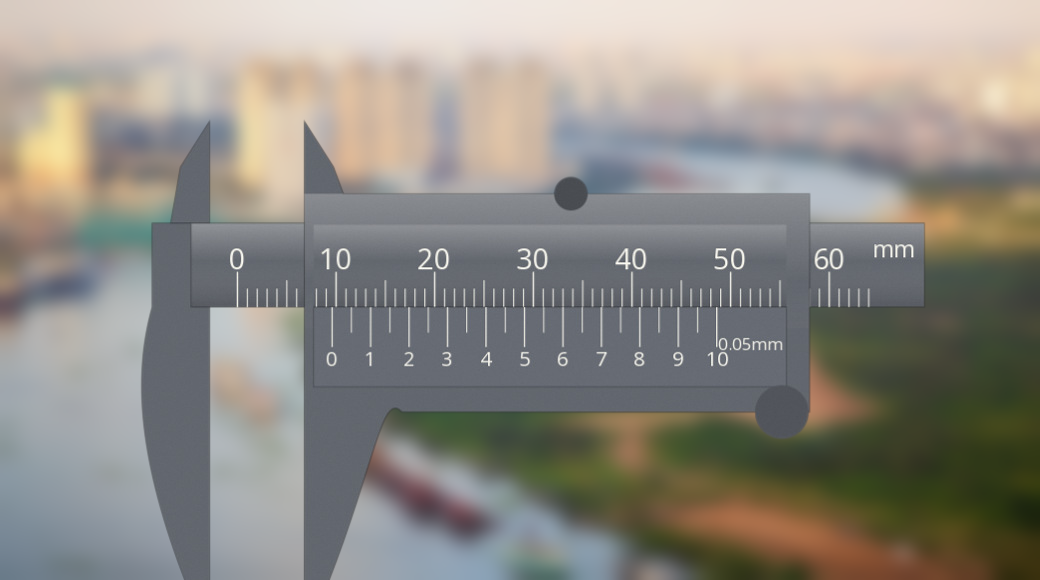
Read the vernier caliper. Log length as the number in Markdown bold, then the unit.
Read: **9.6** mm
